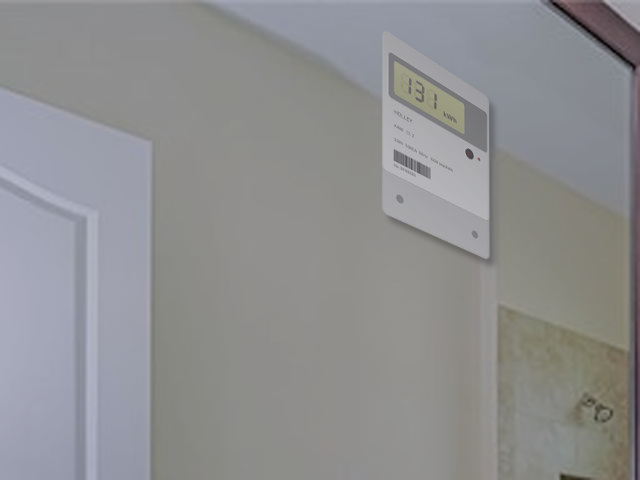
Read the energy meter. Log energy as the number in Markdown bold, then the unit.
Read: **131** kWh
